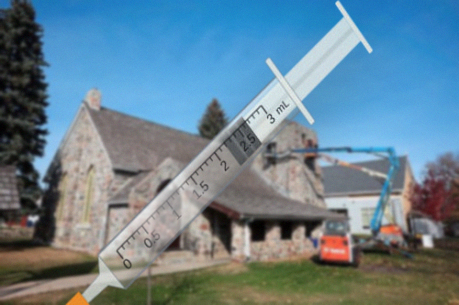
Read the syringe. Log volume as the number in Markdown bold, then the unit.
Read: **2.2** mL
